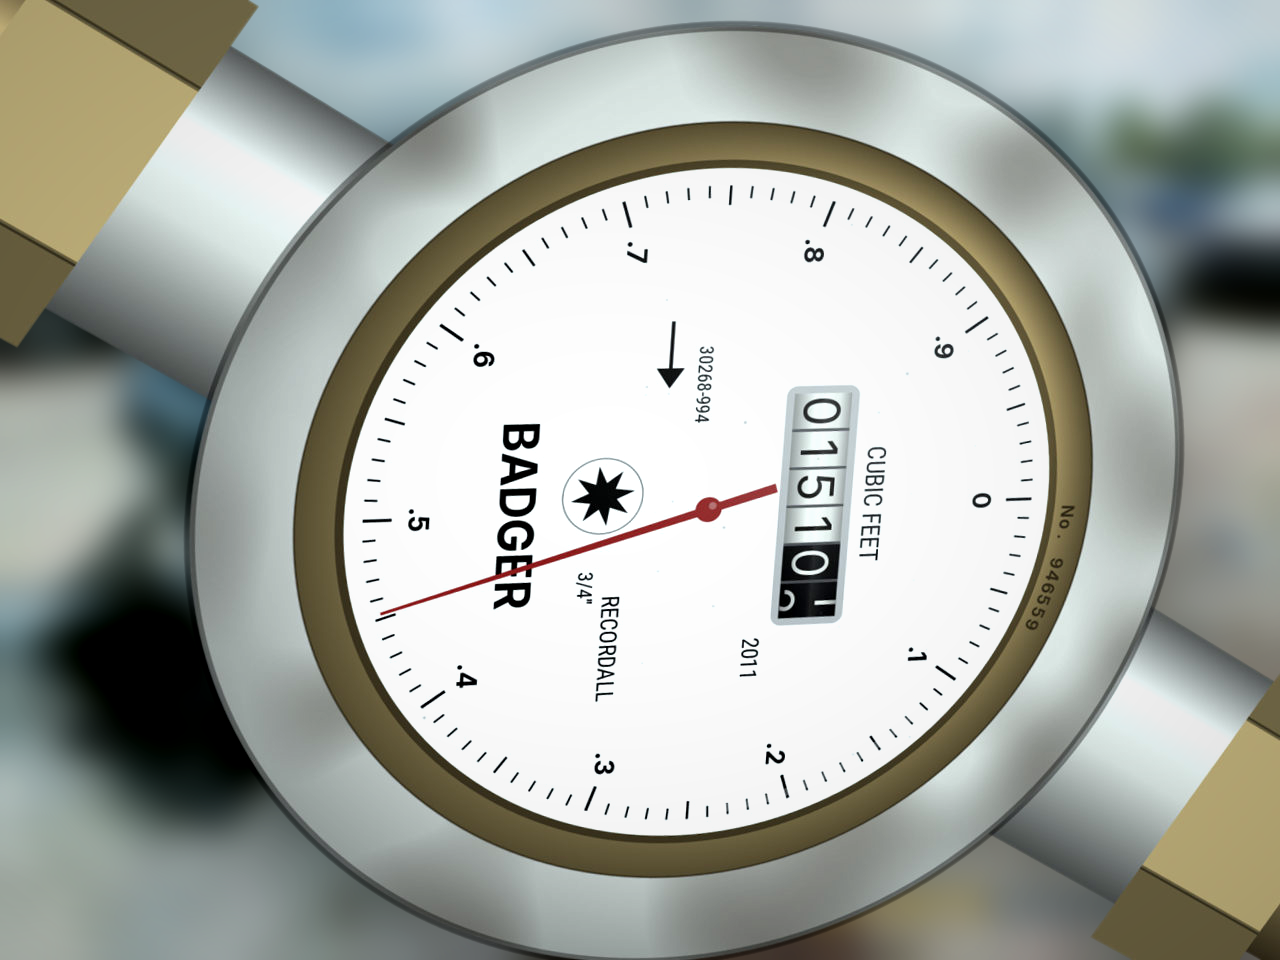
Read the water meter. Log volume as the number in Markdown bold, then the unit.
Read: **15101.45** ft³
